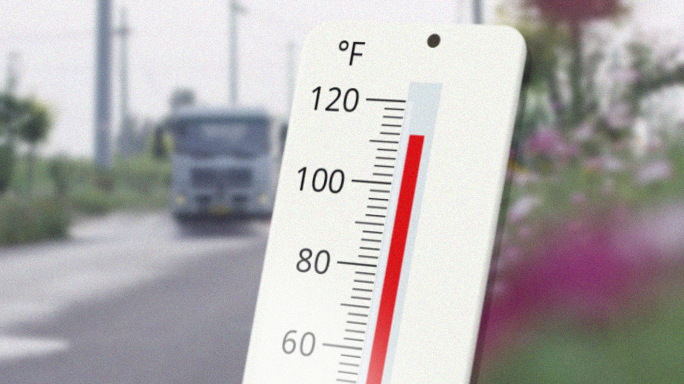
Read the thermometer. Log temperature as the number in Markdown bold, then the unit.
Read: **112** °F
